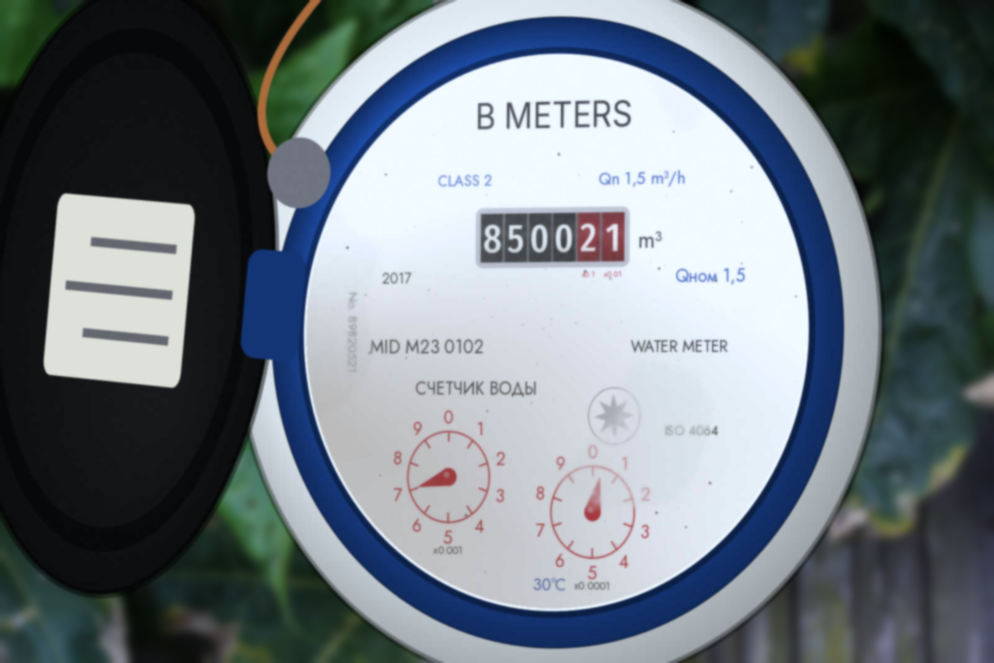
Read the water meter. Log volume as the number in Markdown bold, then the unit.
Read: **8500.2170** m³
